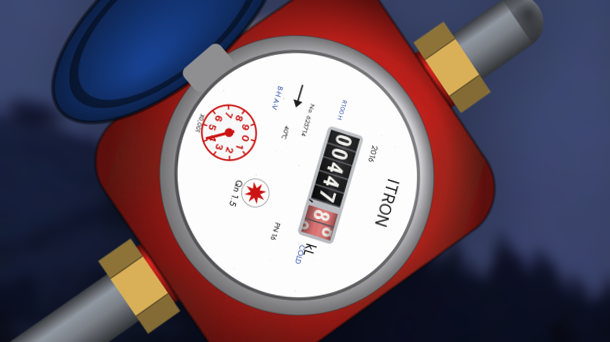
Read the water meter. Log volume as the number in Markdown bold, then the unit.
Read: **447.884** kL
